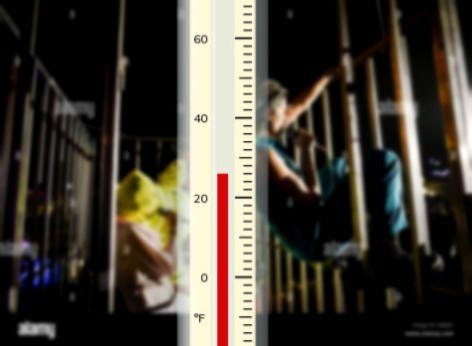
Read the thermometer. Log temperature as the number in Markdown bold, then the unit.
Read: **26** °F
